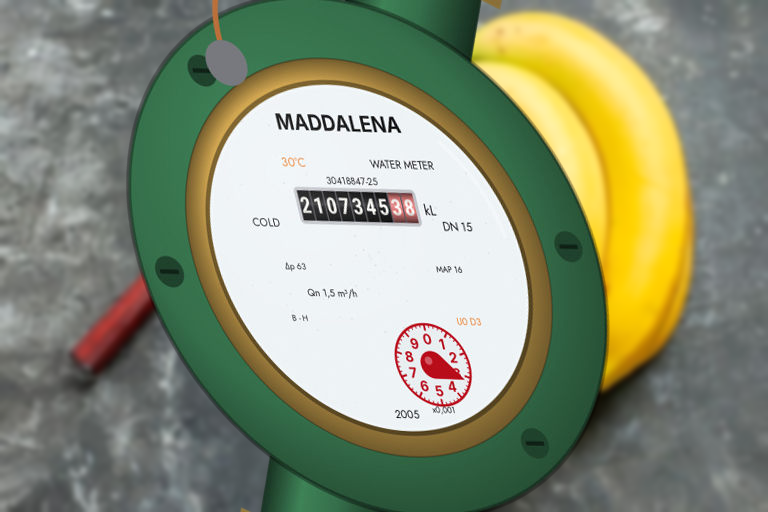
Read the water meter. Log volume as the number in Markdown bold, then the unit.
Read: **2107345.383** kL
